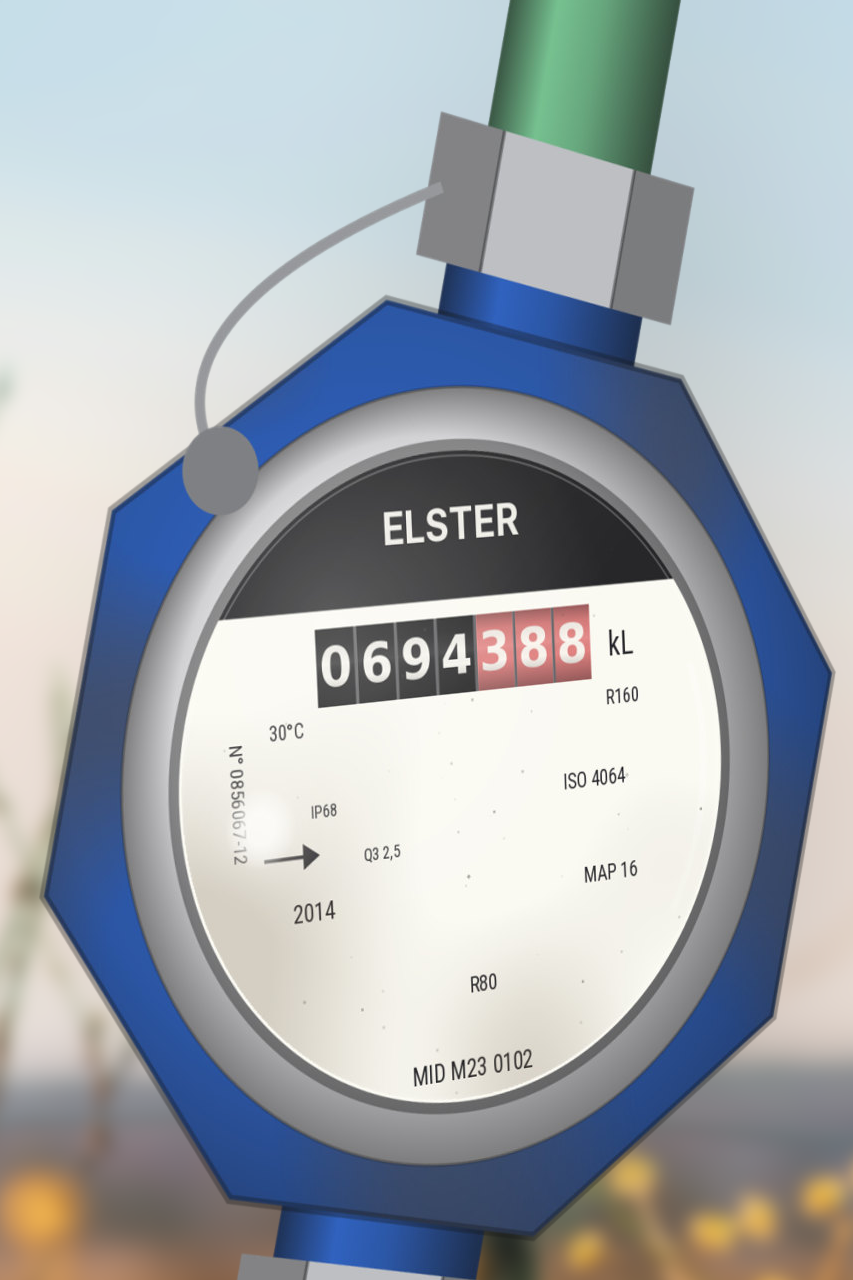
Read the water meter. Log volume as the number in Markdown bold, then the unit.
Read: **694.388** kL
